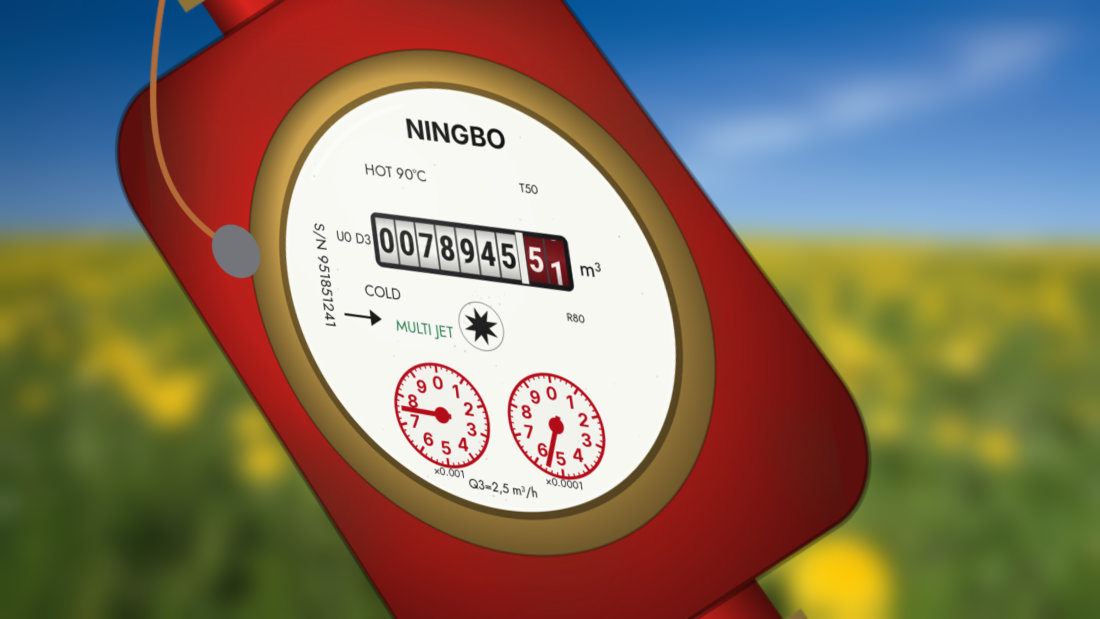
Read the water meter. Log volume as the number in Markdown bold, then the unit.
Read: **78945.5075** m³
